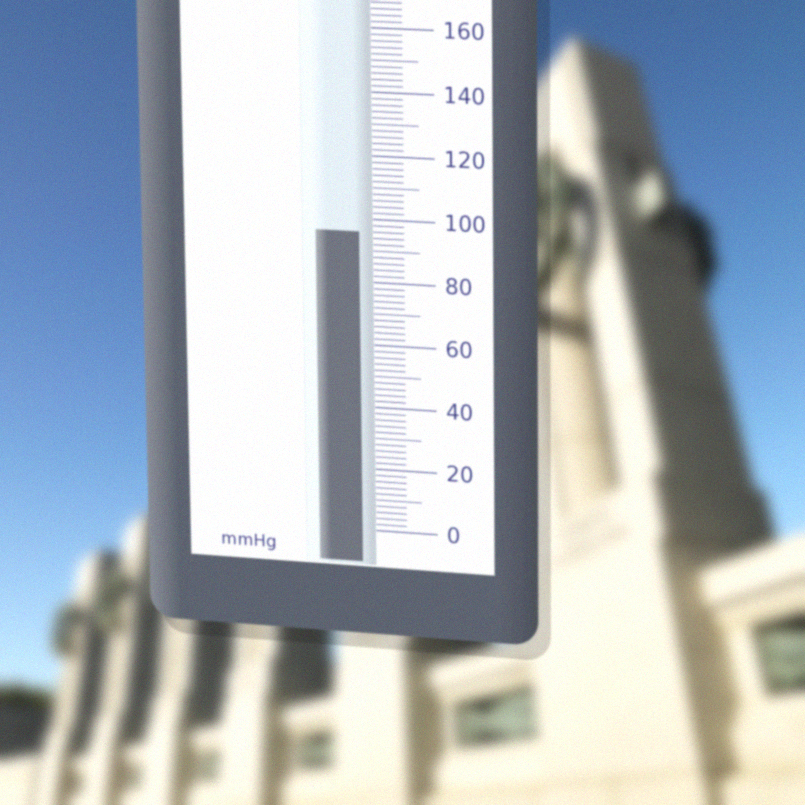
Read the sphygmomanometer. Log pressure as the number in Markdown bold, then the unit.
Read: **96** mmHg
